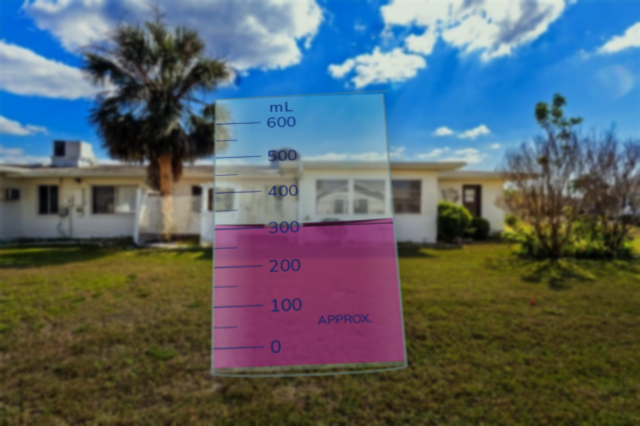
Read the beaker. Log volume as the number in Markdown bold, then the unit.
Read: **300** mL
